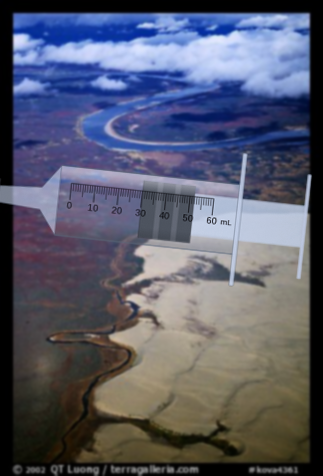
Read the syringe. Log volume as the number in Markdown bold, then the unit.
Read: **30** mL
